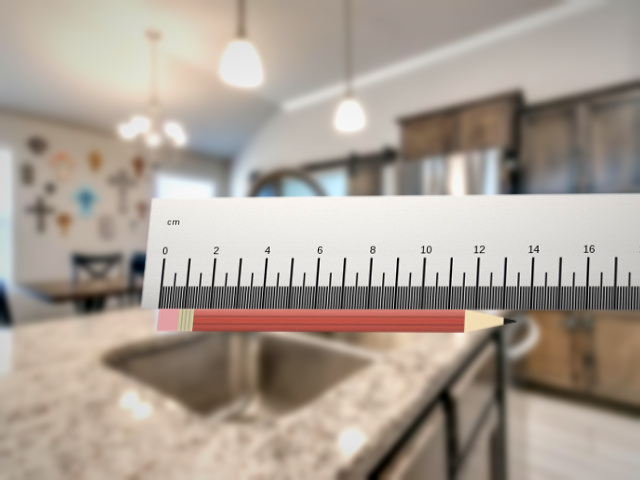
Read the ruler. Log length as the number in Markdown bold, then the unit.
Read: **13.5** cm
